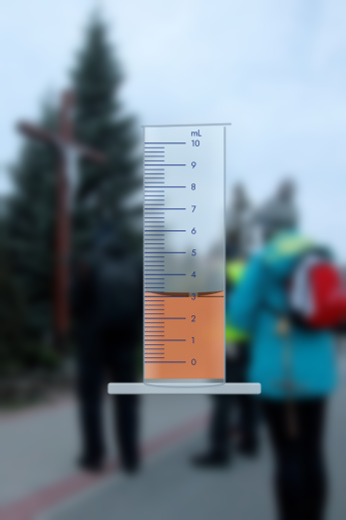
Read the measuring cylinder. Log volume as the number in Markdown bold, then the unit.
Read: **3** mL
